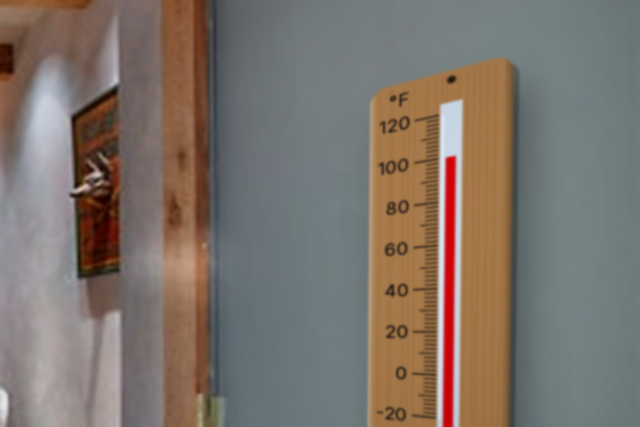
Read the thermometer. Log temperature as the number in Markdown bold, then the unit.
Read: **100** °F
